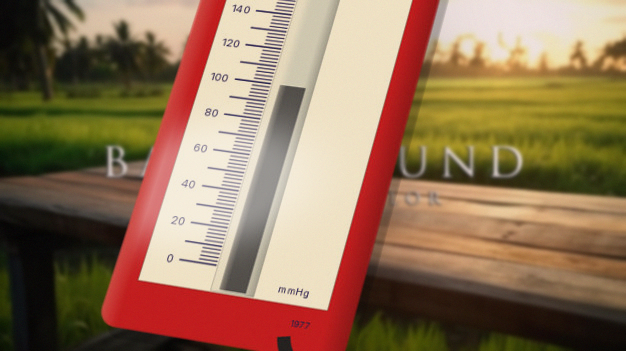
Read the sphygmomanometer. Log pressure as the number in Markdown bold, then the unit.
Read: **100** mmHg
